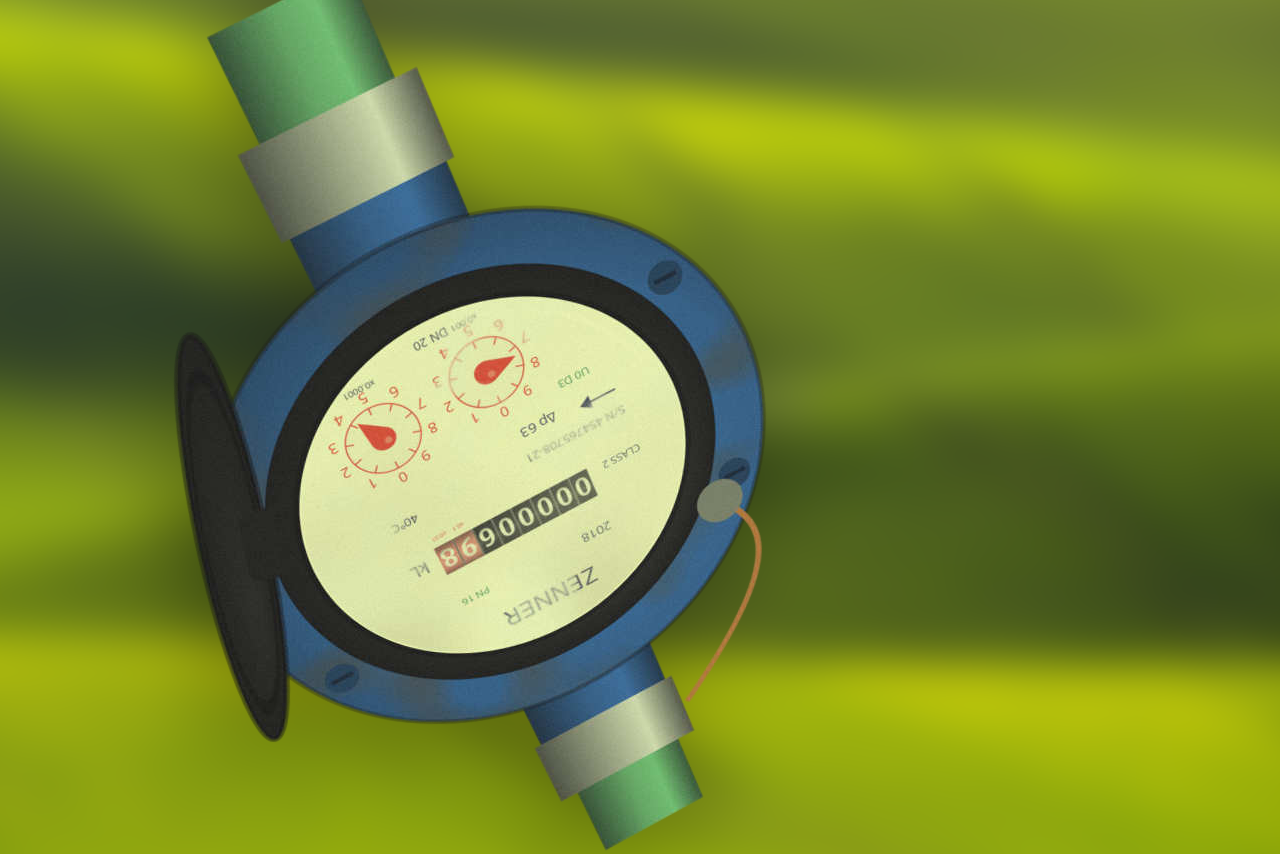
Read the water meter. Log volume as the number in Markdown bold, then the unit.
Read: **6.9874** kL
